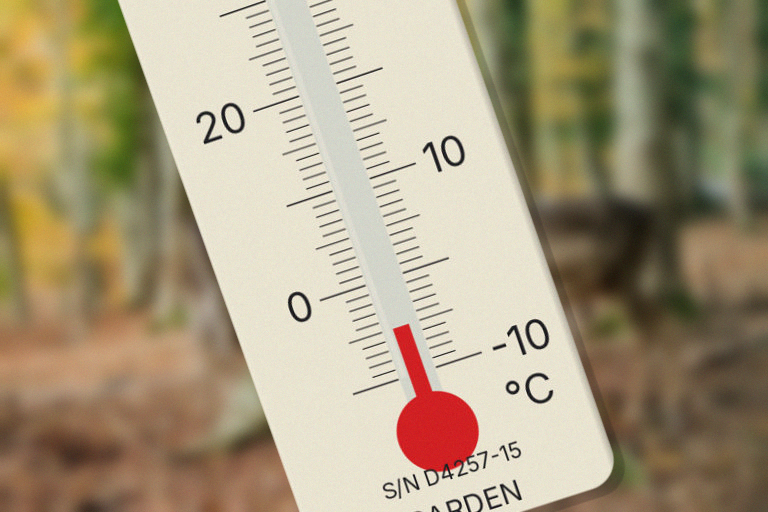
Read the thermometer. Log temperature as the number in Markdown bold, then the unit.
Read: **-5** °C
